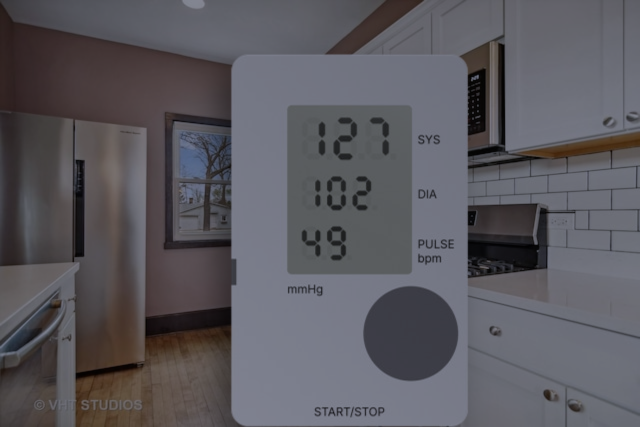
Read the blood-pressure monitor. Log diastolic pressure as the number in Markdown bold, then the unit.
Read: **102** mmHg
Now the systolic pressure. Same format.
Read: **127** mmHg
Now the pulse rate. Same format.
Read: **49** bpm
